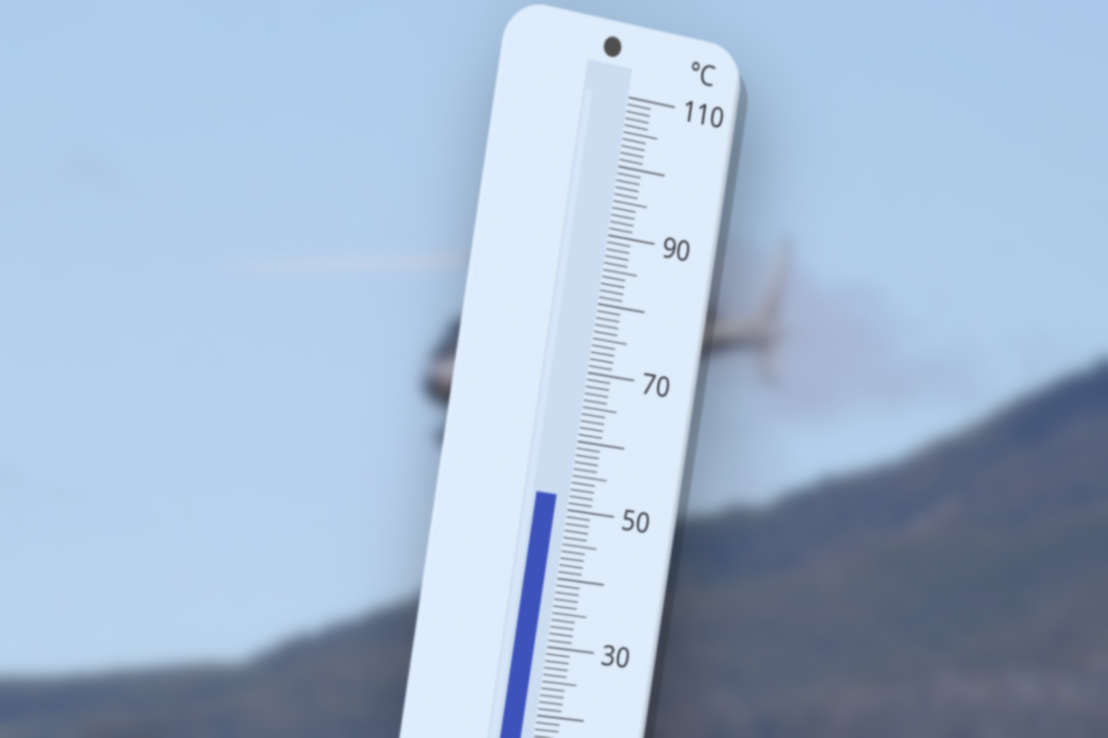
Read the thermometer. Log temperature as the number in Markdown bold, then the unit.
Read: **52** °C
